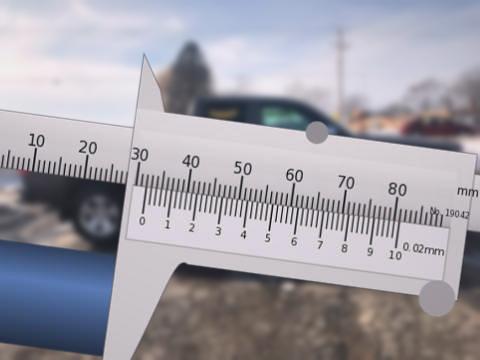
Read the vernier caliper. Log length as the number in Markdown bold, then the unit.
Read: **32.0** mm
